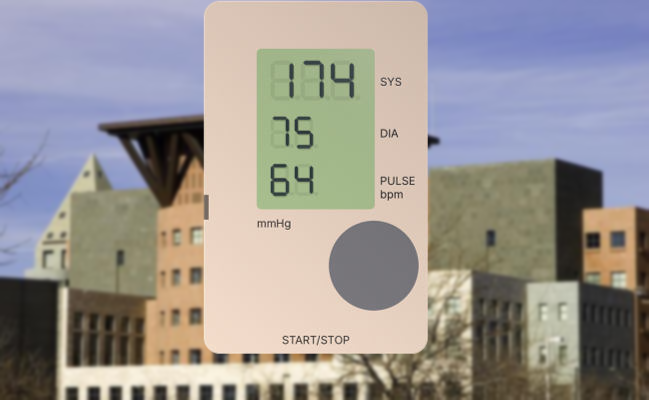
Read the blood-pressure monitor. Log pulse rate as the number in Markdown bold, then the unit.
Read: **64** bpm
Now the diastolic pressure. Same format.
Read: **75** mmHg
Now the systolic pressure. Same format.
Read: **174** mmHg
